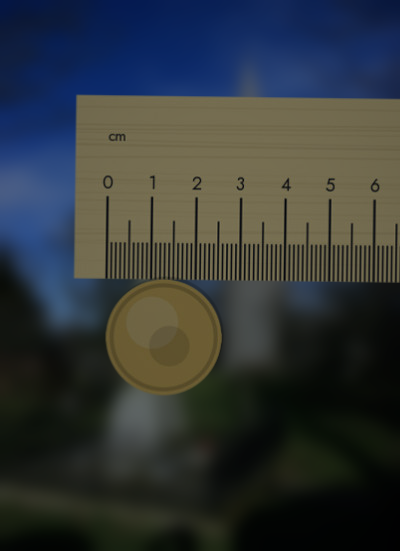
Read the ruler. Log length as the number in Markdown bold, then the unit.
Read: **2.6** cm
